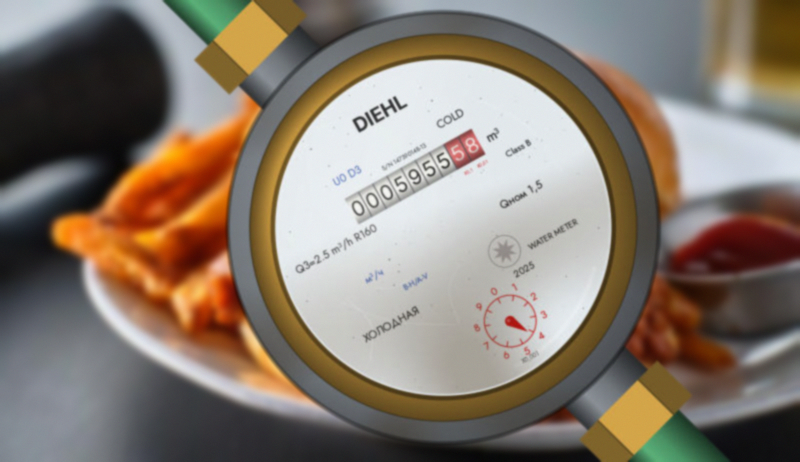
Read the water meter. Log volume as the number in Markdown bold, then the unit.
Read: **5955.584** m³
